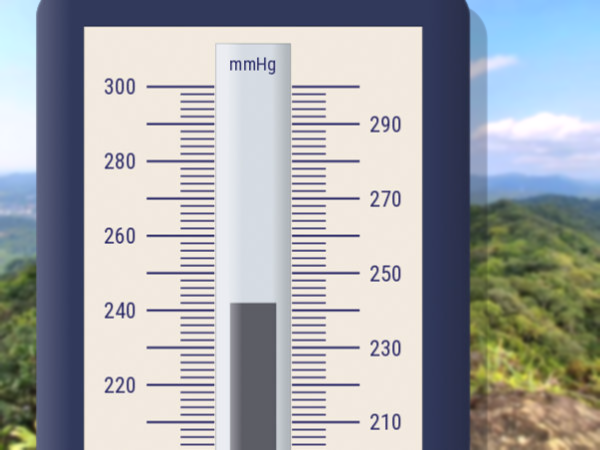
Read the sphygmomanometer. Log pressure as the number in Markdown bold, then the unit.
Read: **242** mmHg
